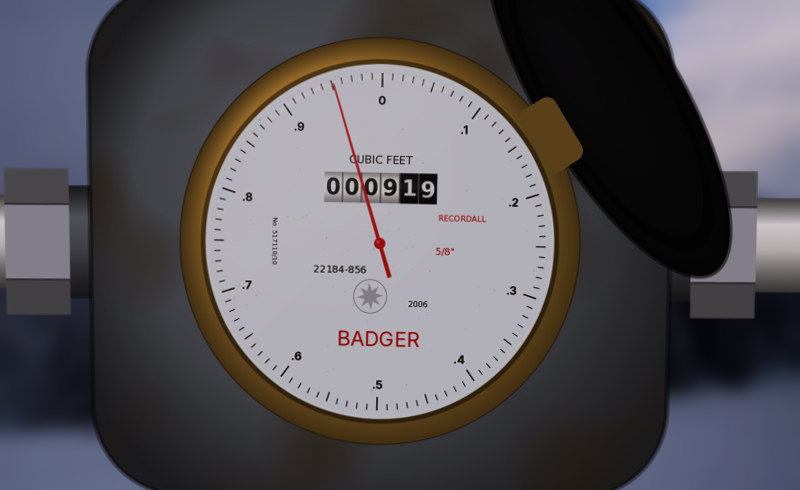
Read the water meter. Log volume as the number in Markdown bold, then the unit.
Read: **918.95** ft³
